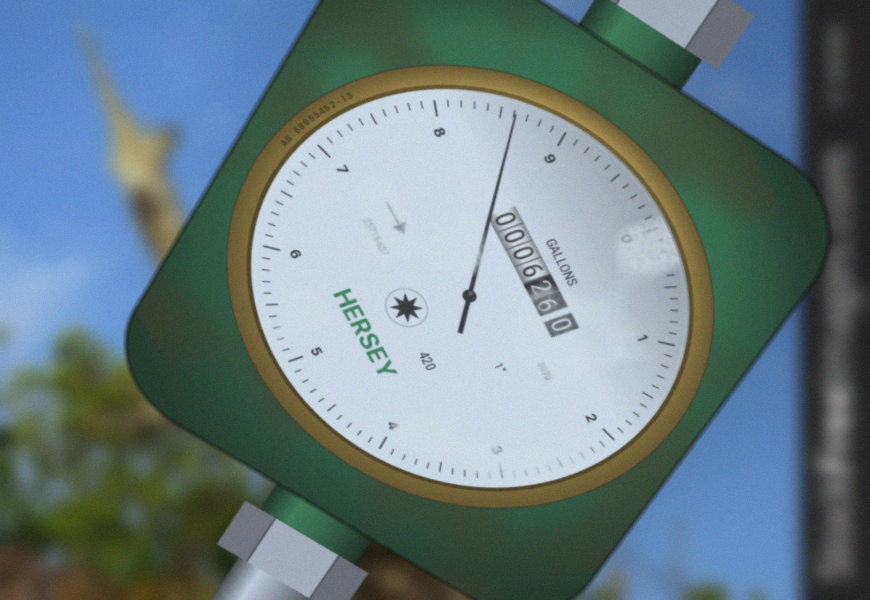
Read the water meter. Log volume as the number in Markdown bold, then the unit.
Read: **6258.6** gal
